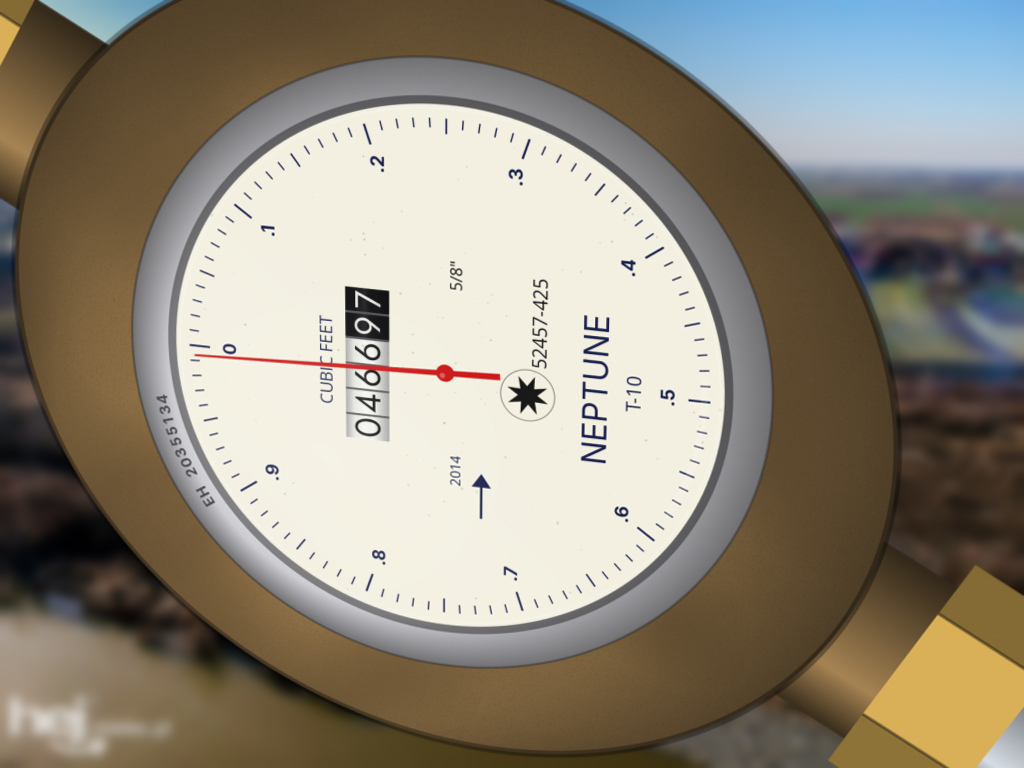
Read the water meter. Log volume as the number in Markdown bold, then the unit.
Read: **46696.99** ft³
